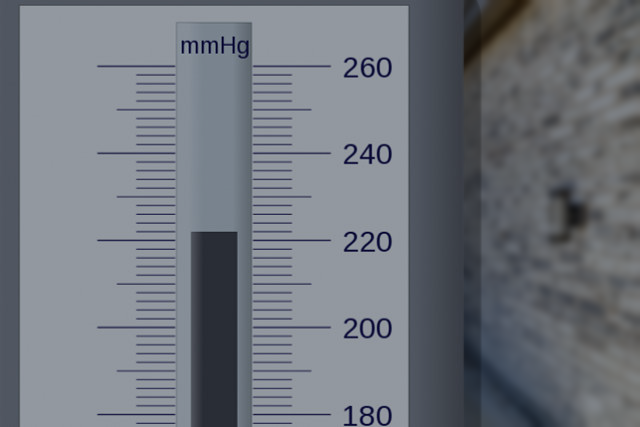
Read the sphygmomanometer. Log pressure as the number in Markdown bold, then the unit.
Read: **222** mmHg
